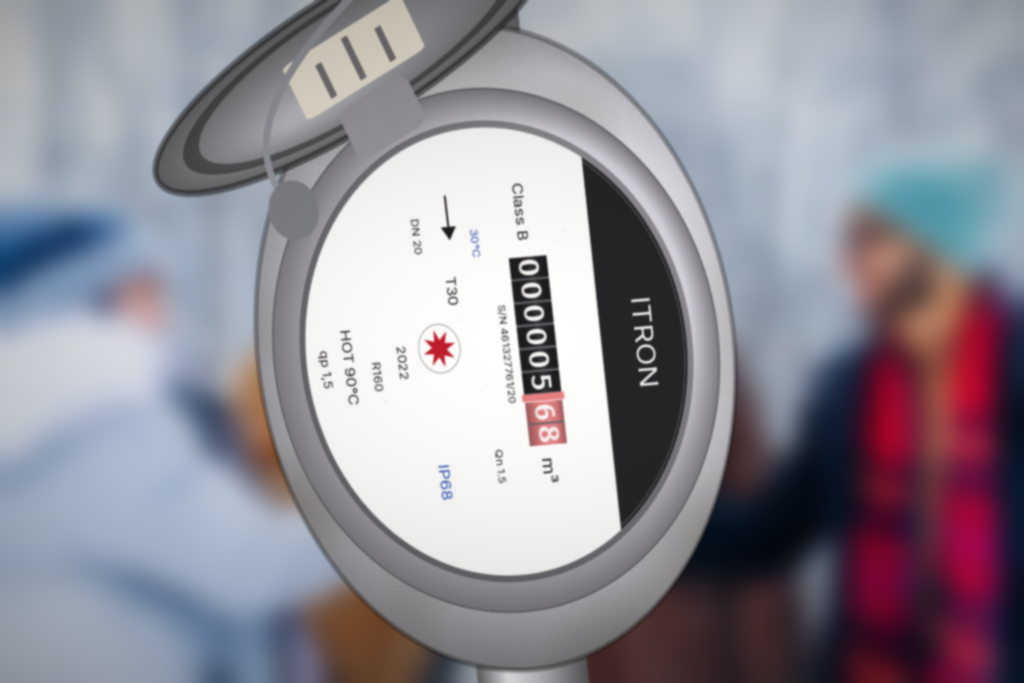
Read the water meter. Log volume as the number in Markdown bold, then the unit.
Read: **5.68** m³
